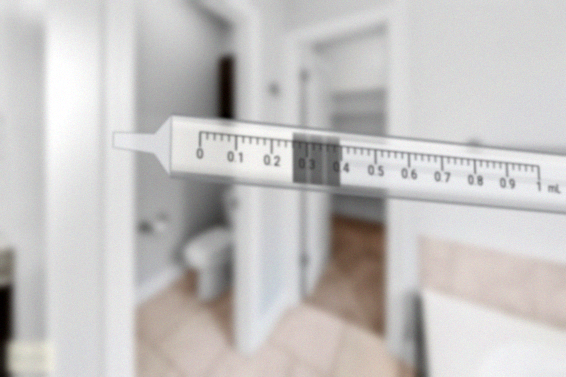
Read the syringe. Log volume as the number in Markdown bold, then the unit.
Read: **0.26** mL
